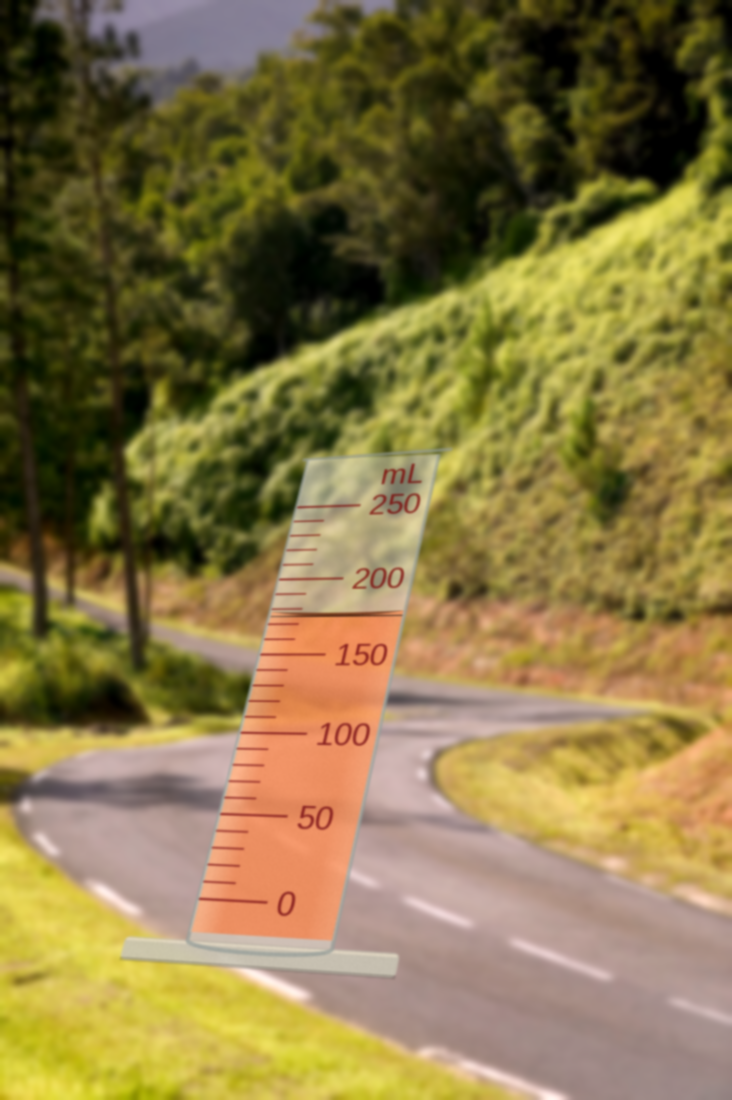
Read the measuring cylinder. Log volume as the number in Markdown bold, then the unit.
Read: **175** mL
